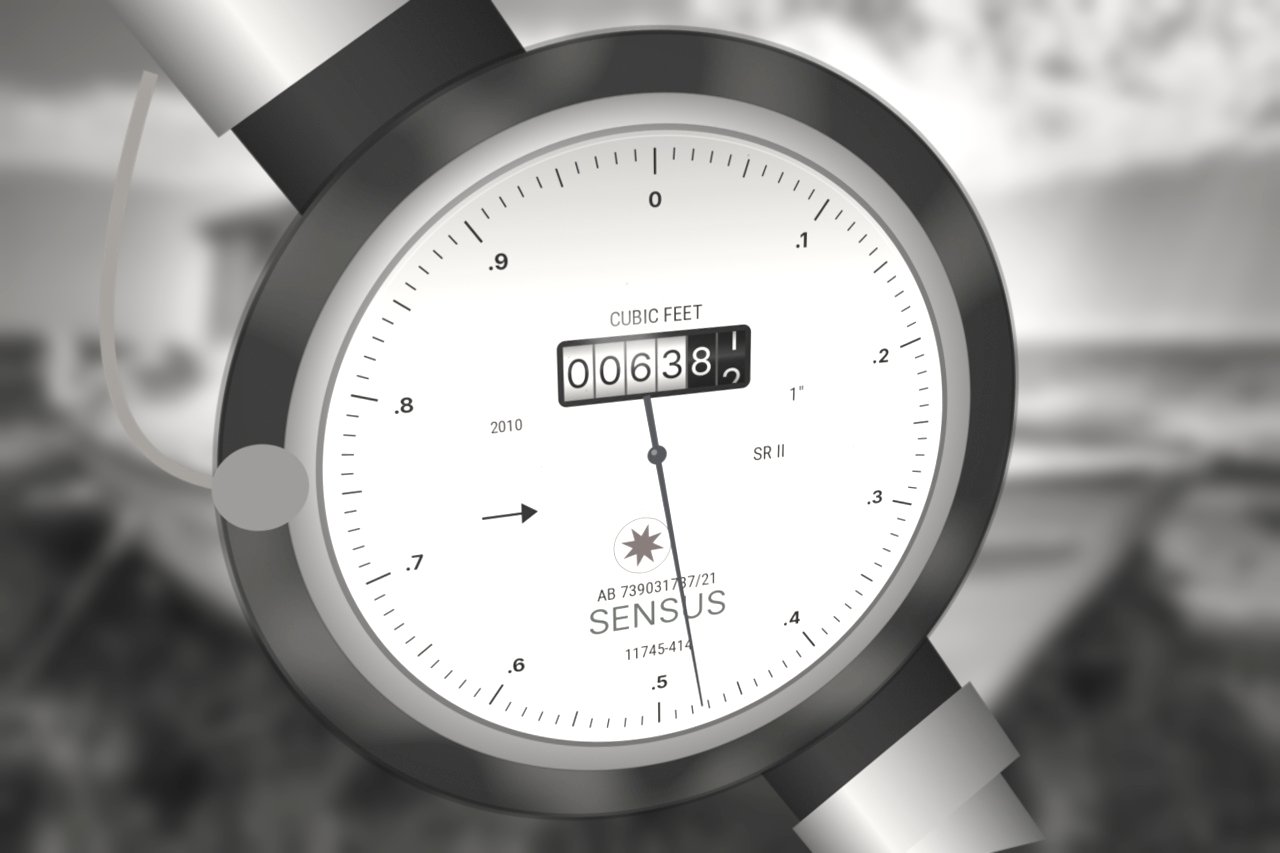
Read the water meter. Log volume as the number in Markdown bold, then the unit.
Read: **6381.47** ft³
